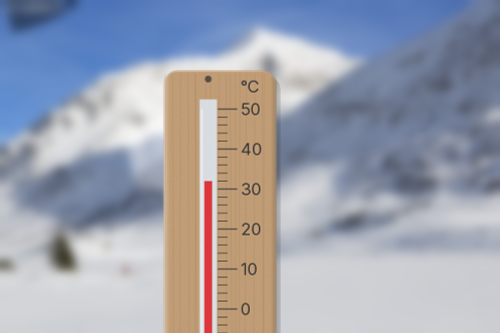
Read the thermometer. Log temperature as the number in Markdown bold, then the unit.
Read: **32** °C
